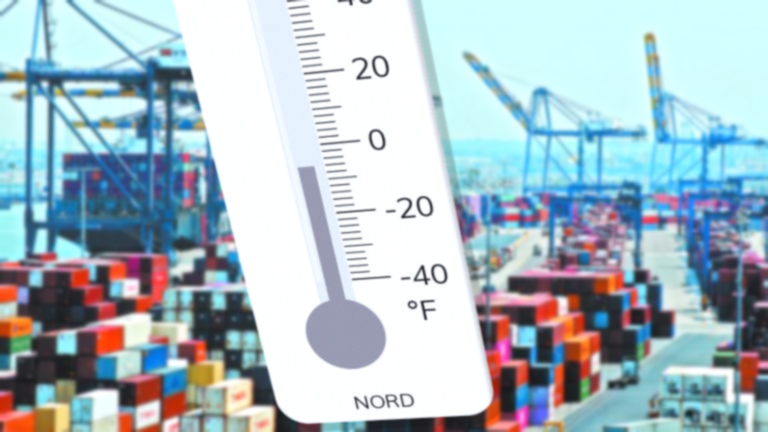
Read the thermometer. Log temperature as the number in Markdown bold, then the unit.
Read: **-6** °F
